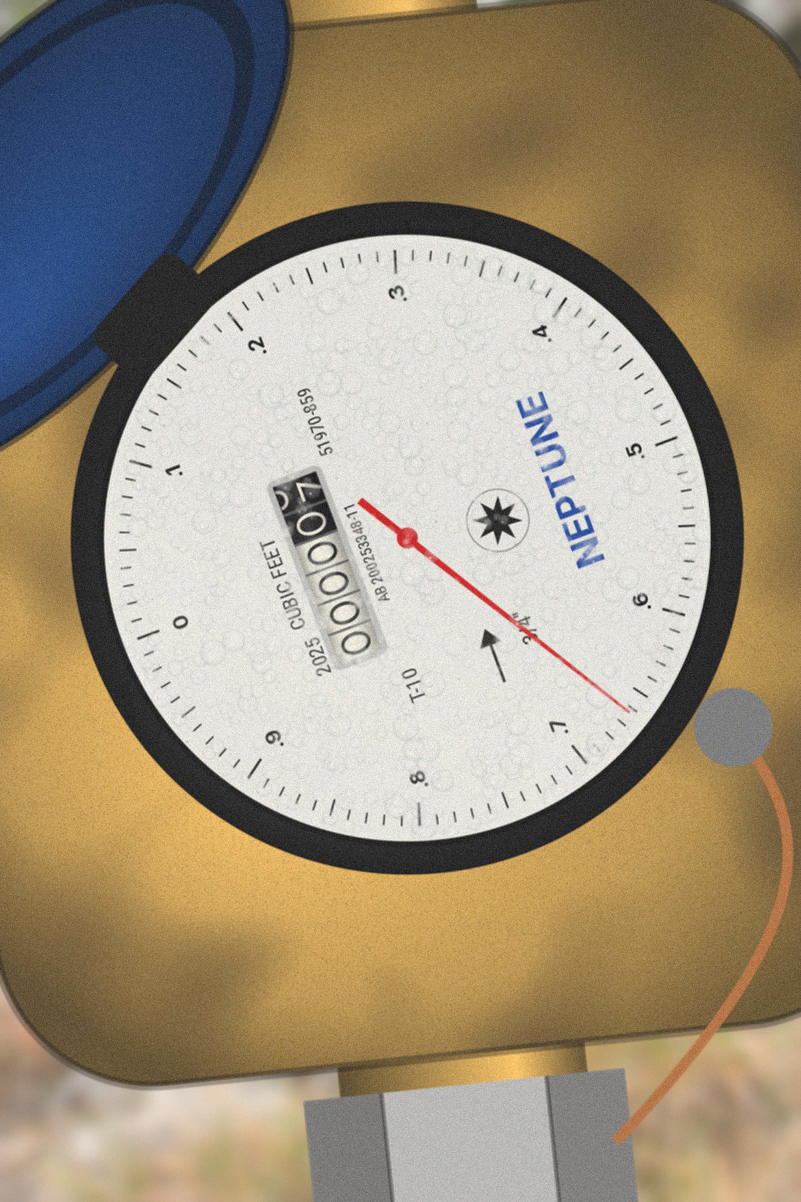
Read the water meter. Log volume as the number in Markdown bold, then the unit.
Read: **6.66** ft³
